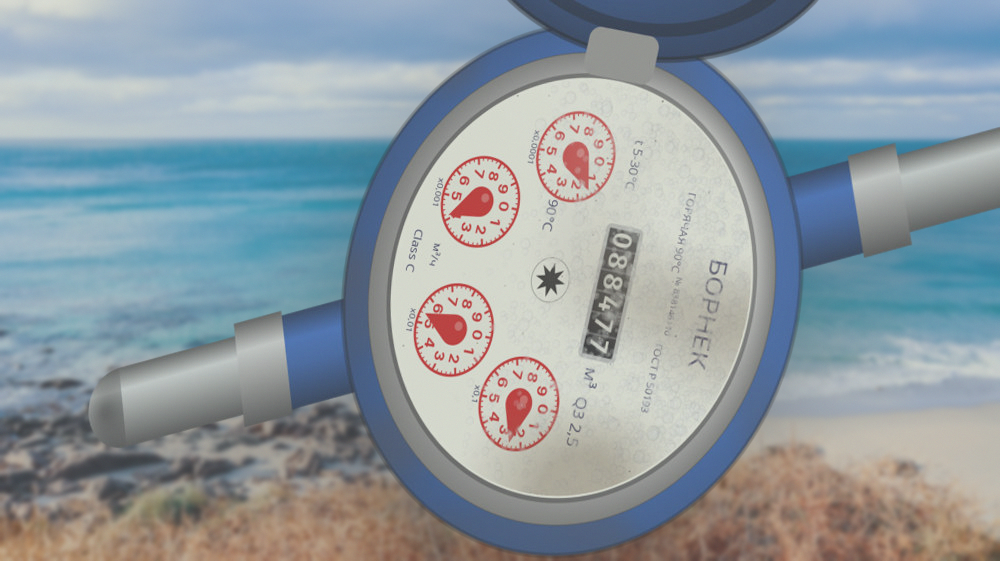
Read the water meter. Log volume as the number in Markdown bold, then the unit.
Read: **88477.2541** m³
